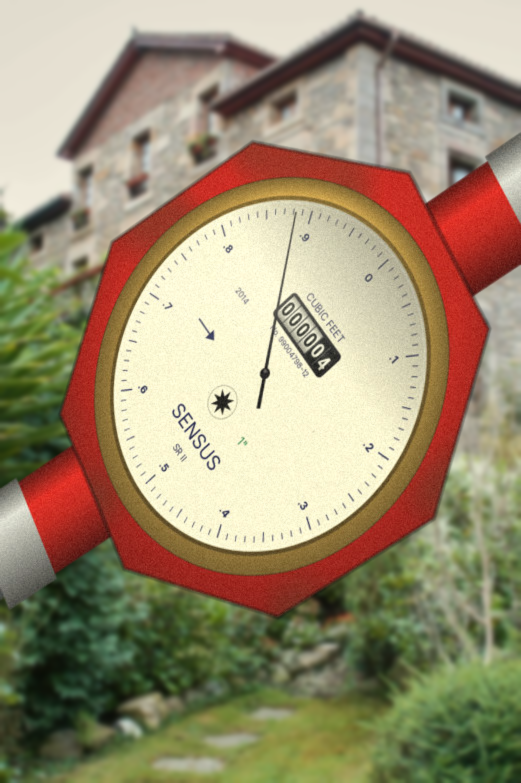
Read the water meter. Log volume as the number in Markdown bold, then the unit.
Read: **3.88** ft³
